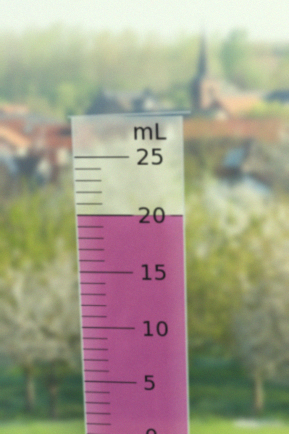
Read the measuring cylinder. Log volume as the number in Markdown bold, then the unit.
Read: **20** mL
